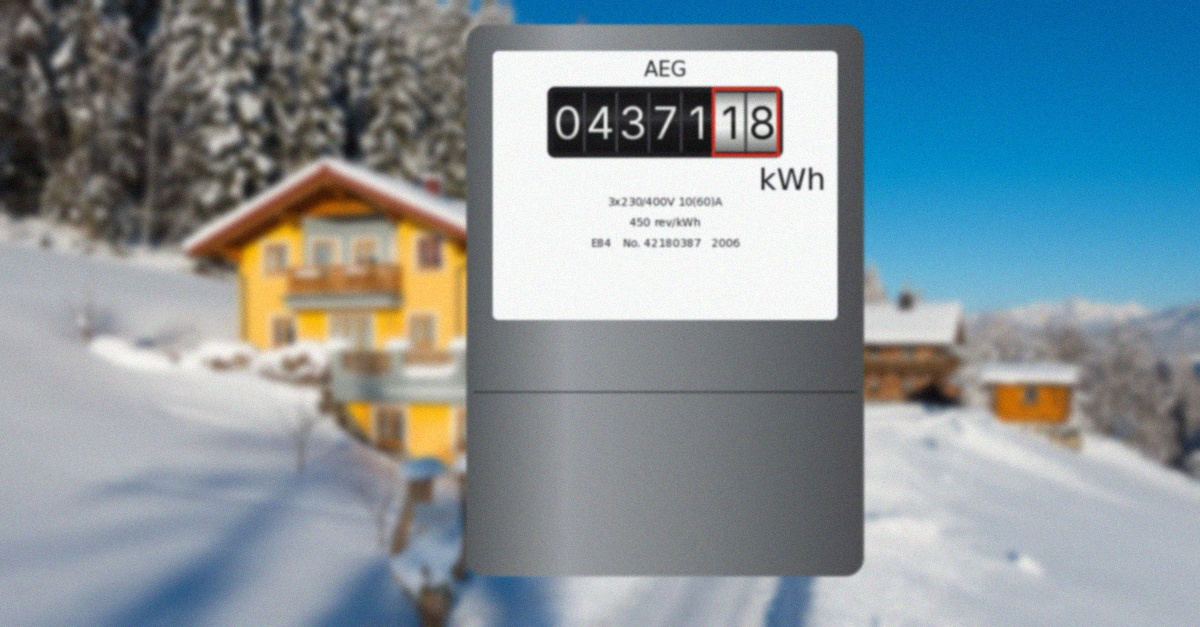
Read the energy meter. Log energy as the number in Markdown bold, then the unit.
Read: **4371.18** kWh
